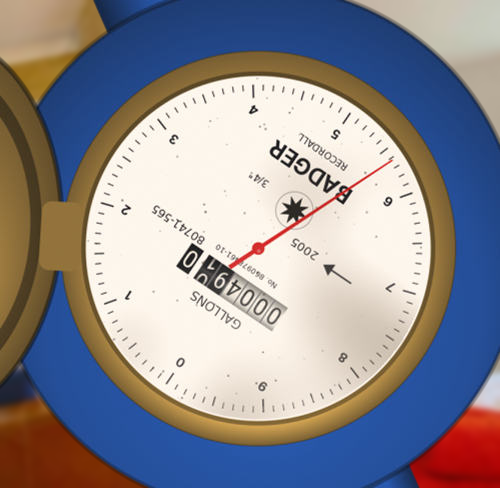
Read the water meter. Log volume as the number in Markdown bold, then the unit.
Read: **4905.6** gal
